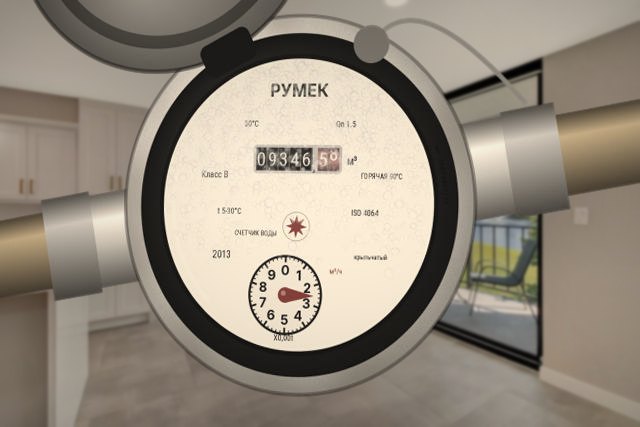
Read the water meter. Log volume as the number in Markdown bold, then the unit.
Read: **9346.582** m³
